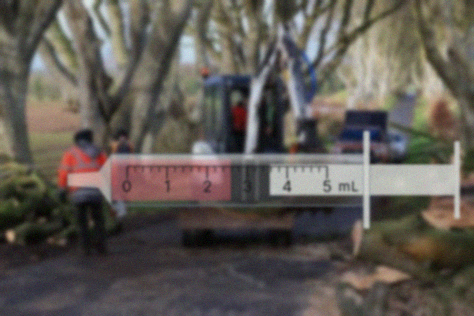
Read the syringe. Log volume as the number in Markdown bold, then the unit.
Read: **2.6** mL
